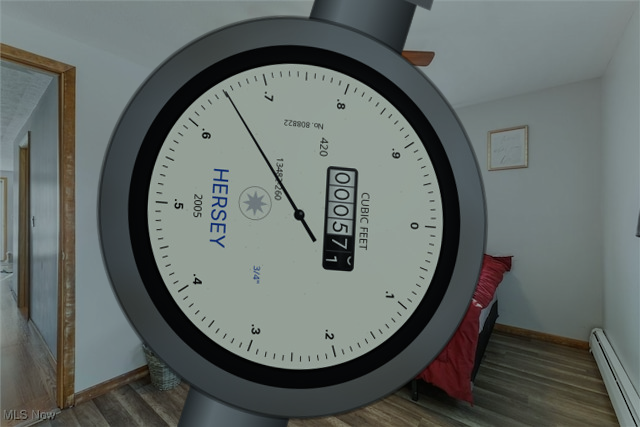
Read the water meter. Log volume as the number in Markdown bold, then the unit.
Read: **570.65** ft³
